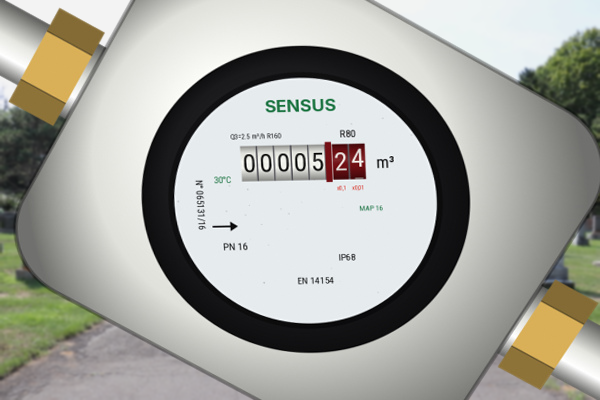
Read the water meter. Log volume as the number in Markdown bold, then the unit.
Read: **5.24** m³
